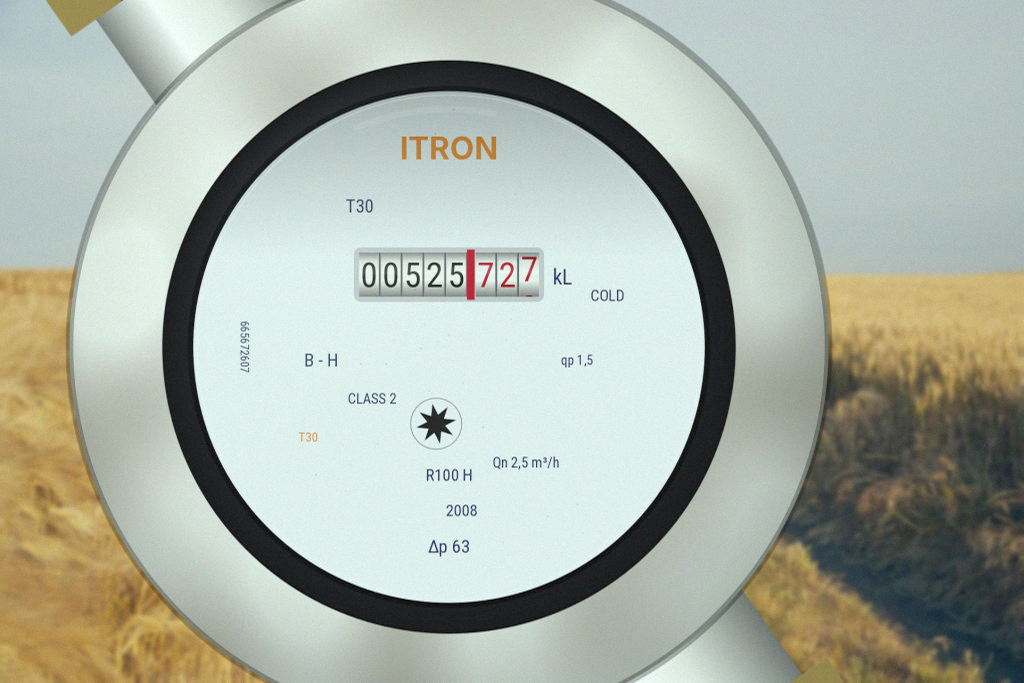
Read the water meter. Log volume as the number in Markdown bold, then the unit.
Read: **525.727** kL
